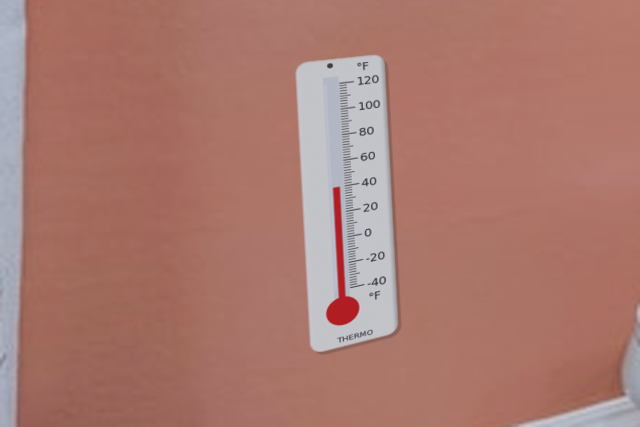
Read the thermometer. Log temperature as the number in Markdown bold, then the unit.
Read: **40** °F
